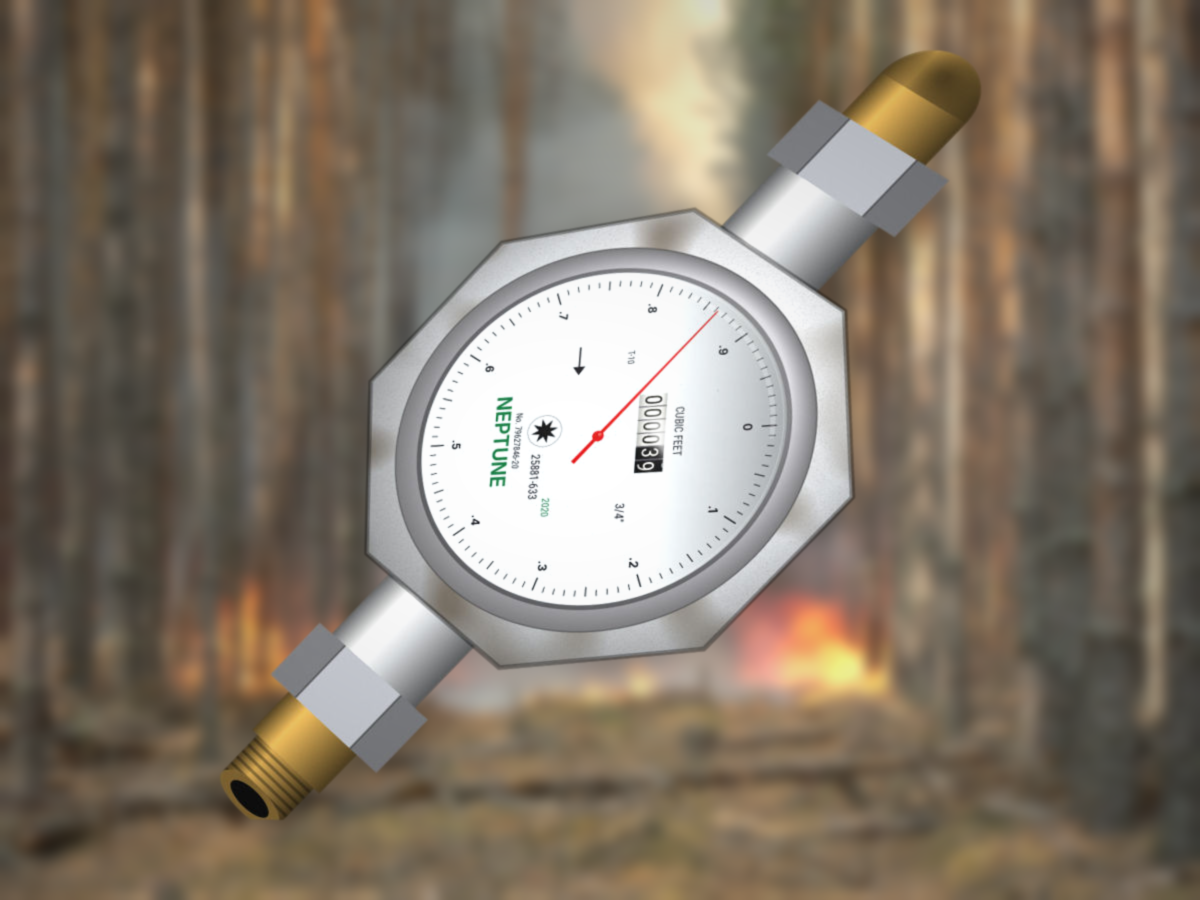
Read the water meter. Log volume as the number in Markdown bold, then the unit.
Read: **38.86** ft³
